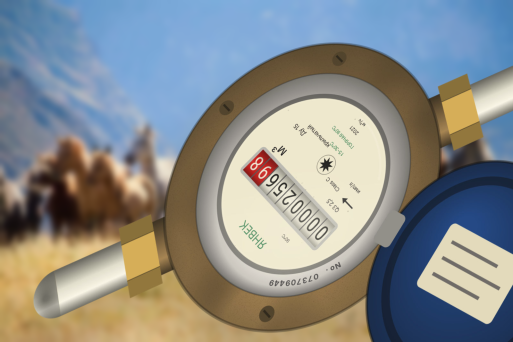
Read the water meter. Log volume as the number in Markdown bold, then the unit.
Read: **256.98** m³
